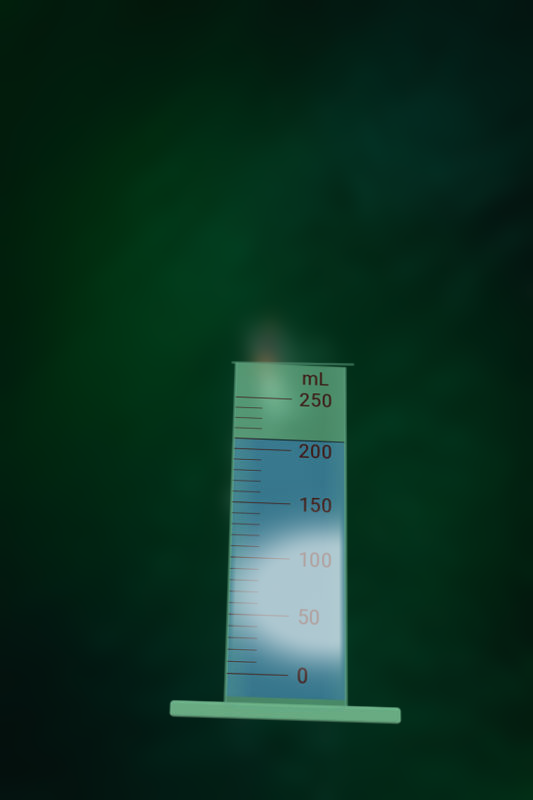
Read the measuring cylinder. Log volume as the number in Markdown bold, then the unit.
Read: **210** mL
